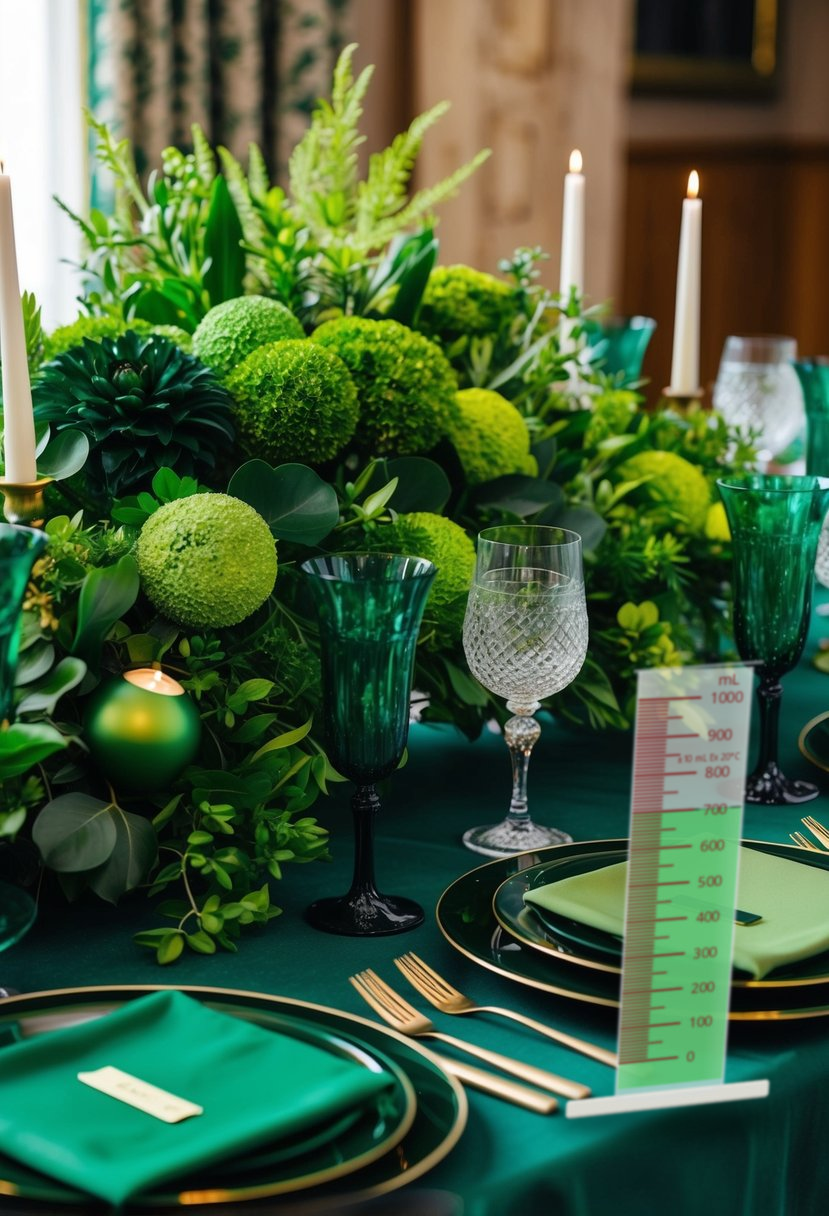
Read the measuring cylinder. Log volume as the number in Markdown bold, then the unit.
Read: **700** mL
